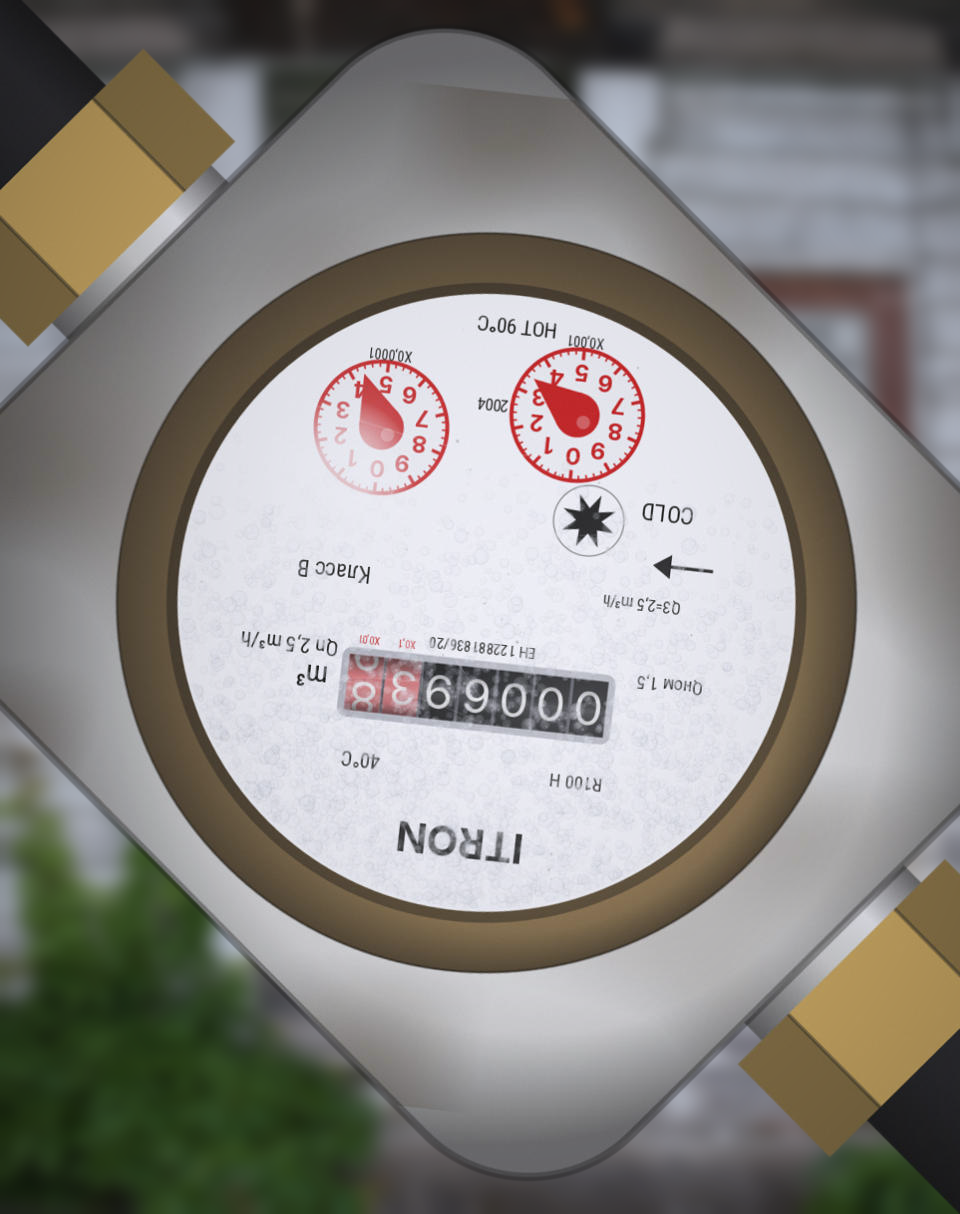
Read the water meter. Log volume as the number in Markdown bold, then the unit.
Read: **69.3834** m³
